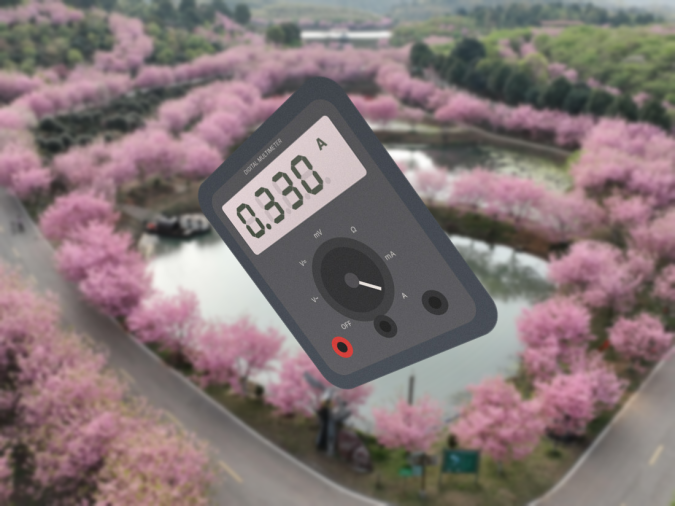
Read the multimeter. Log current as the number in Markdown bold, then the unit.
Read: **0.330** A
